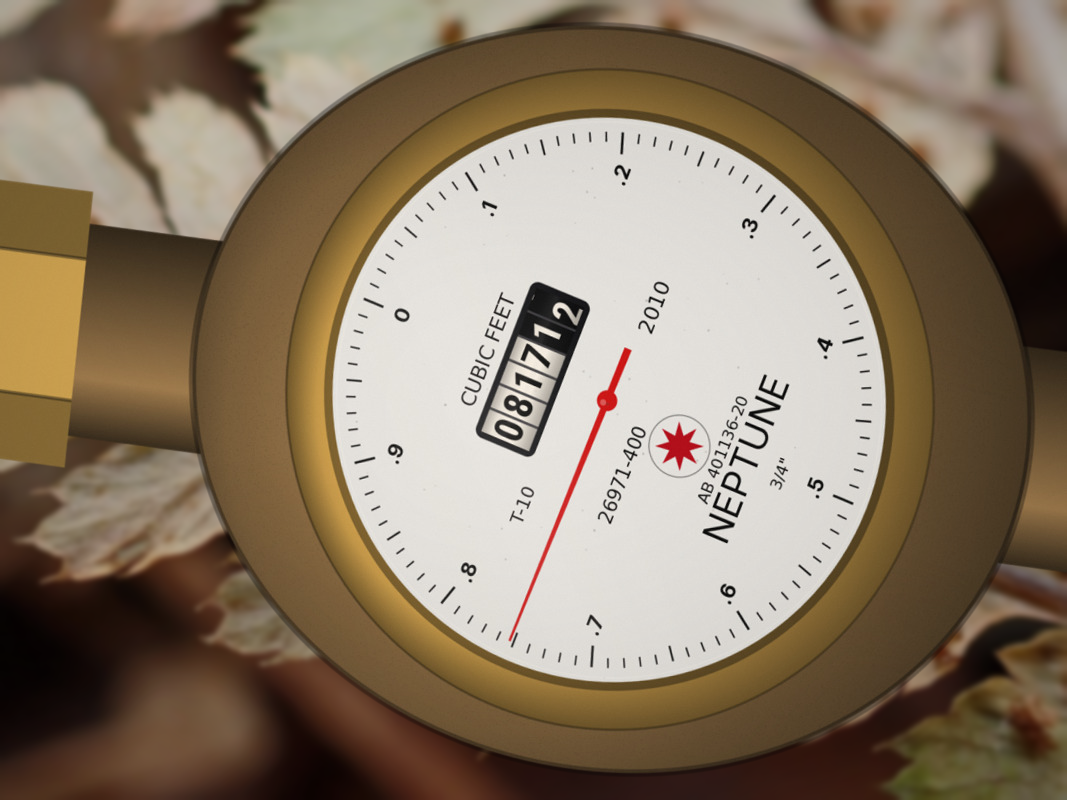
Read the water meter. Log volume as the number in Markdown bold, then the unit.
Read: **81711.75** ft³
